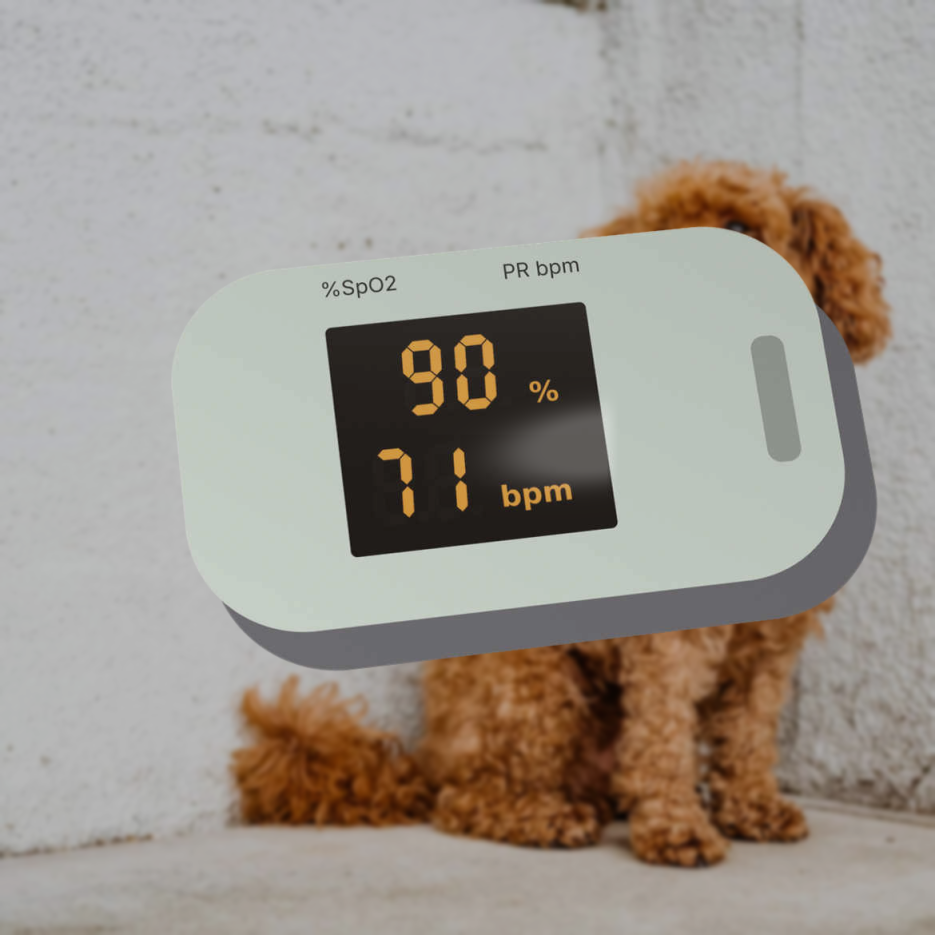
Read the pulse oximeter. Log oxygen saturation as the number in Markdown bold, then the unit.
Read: **90** %
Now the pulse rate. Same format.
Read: **71** bpm
